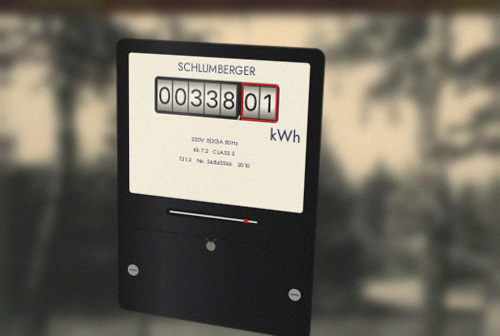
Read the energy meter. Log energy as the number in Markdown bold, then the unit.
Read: **338.01** kWh
